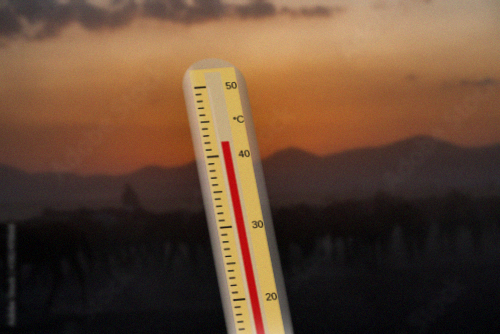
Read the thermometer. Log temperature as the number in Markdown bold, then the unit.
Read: **42** °C
